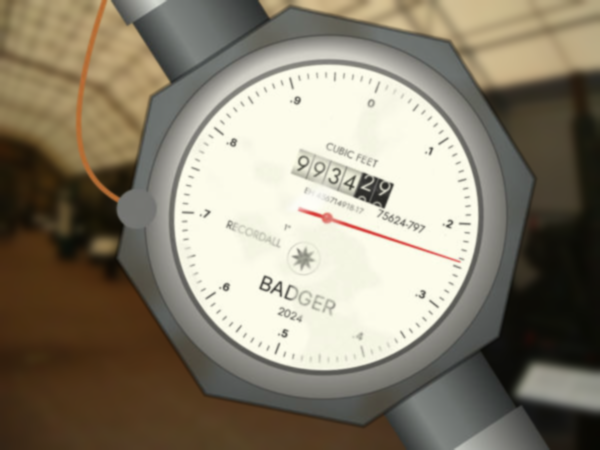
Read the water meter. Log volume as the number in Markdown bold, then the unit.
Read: **993429.24** ft³
